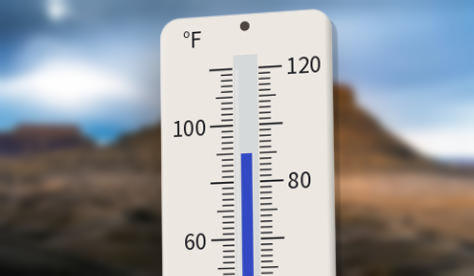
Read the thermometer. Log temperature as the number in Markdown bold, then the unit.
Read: **90** °F
